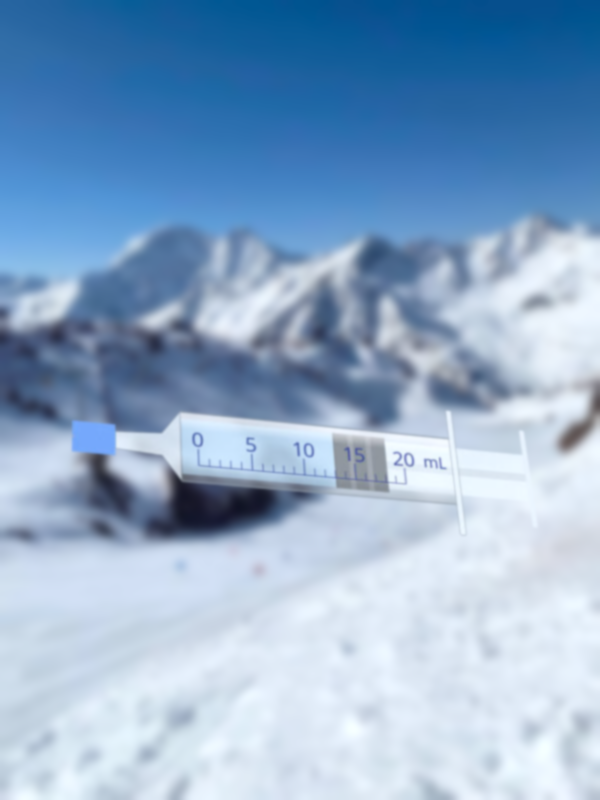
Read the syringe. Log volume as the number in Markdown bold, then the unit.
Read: **13** mL
